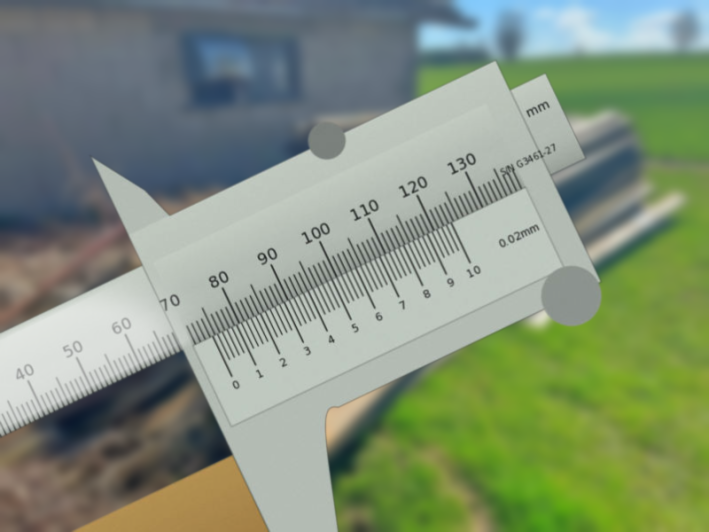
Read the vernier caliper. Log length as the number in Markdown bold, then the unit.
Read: **74.5** mm
